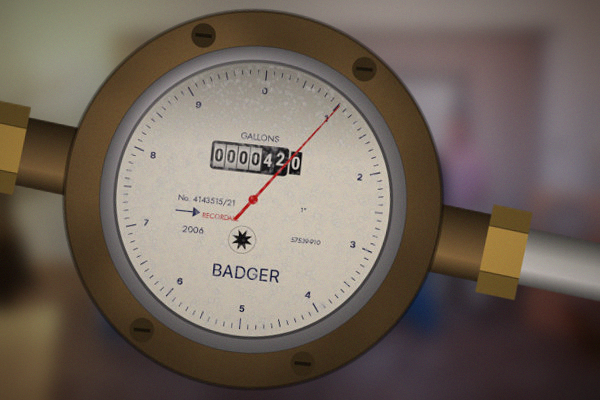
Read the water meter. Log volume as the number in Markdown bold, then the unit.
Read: **421.0** gal
